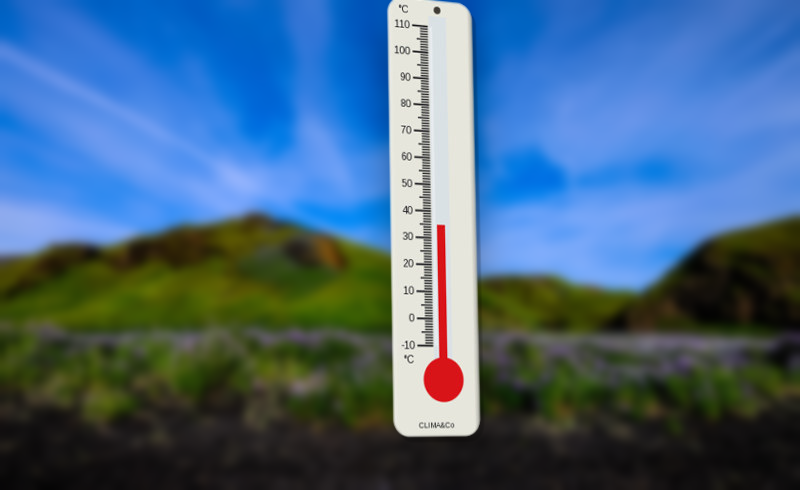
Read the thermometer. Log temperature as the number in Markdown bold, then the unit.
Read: **35** °C
